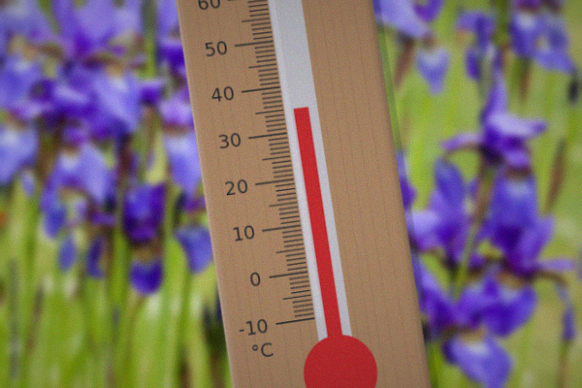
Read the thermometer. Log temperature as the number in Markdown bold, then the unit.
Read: **35** °C
